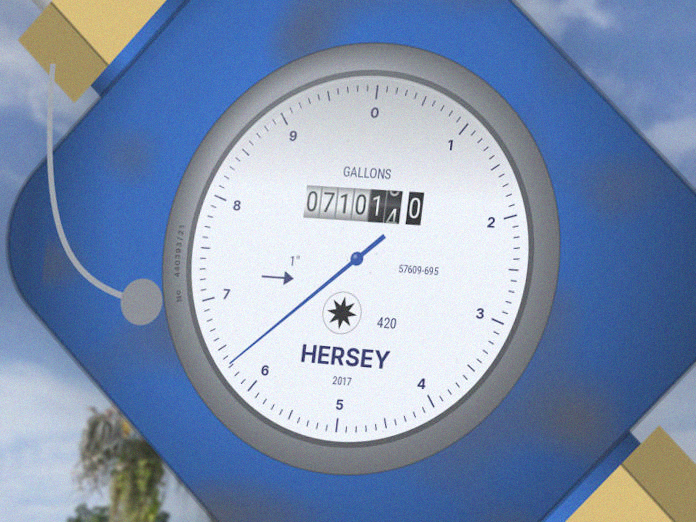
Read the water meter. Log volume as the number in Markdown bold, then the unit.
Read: **710136.3** gal
